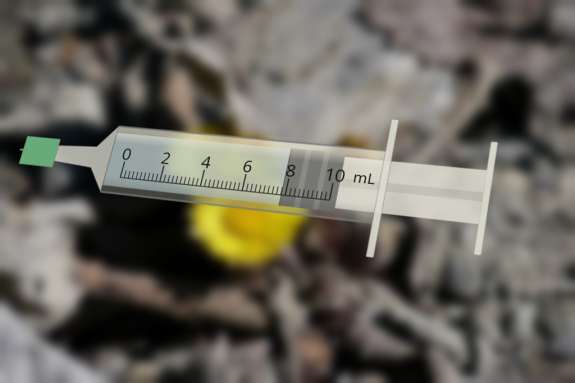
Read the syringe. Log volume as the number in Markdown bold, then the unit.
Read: **7.8** mL
